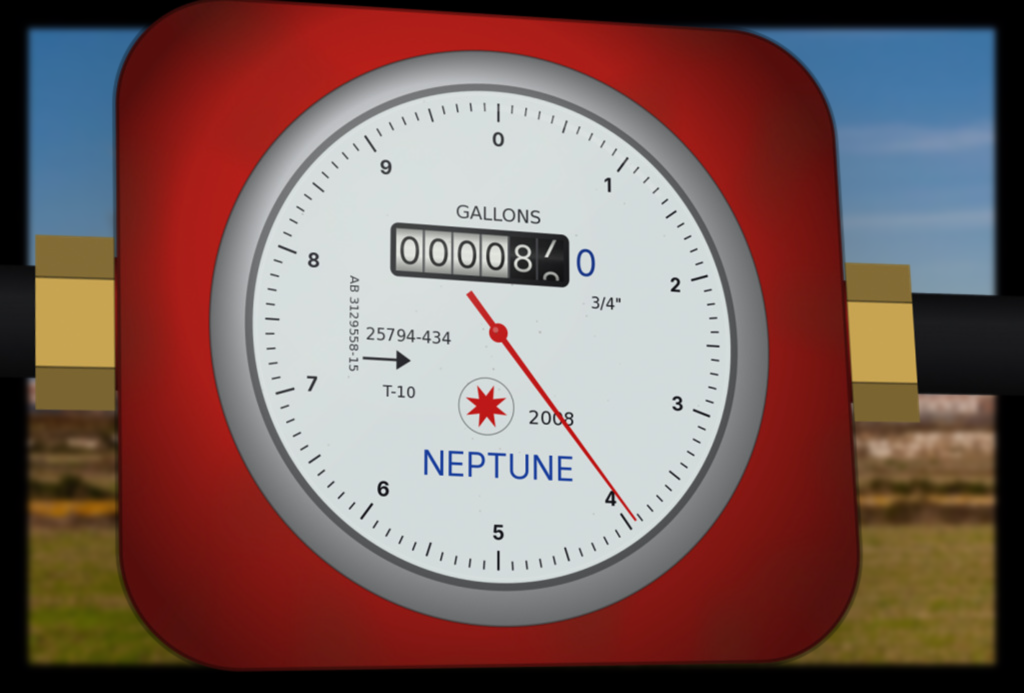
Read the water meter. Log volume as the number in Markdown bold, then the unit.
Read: **873.9** gal
